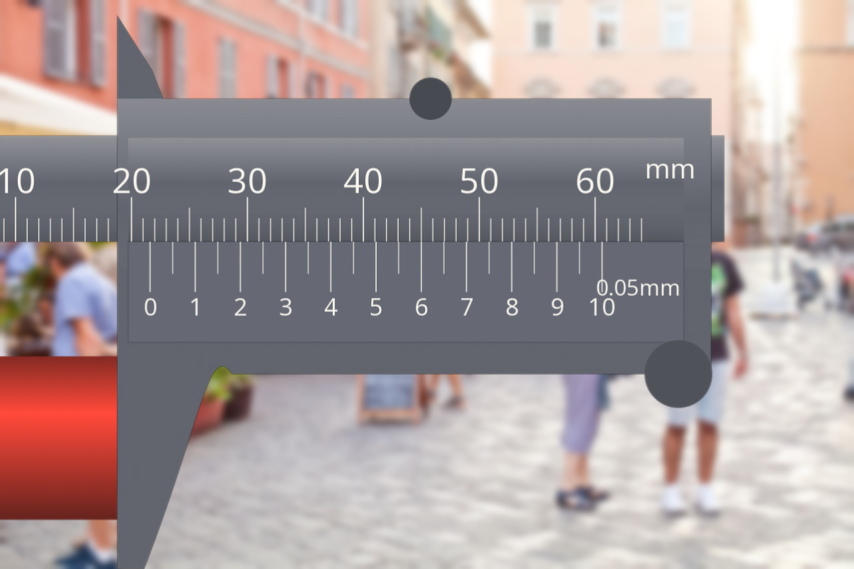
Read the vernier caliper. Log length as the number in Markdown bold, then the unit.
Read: **21.6** mm
